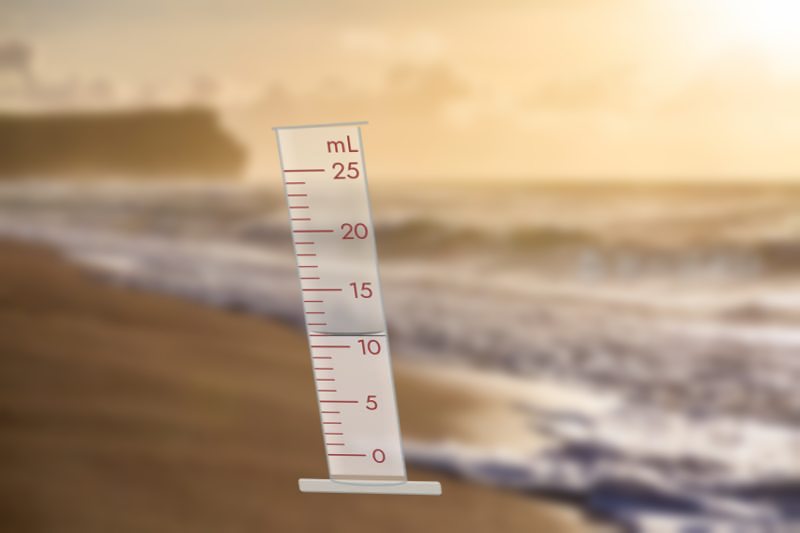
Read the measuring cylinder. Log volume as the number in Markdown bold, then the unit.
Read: **11** mL
